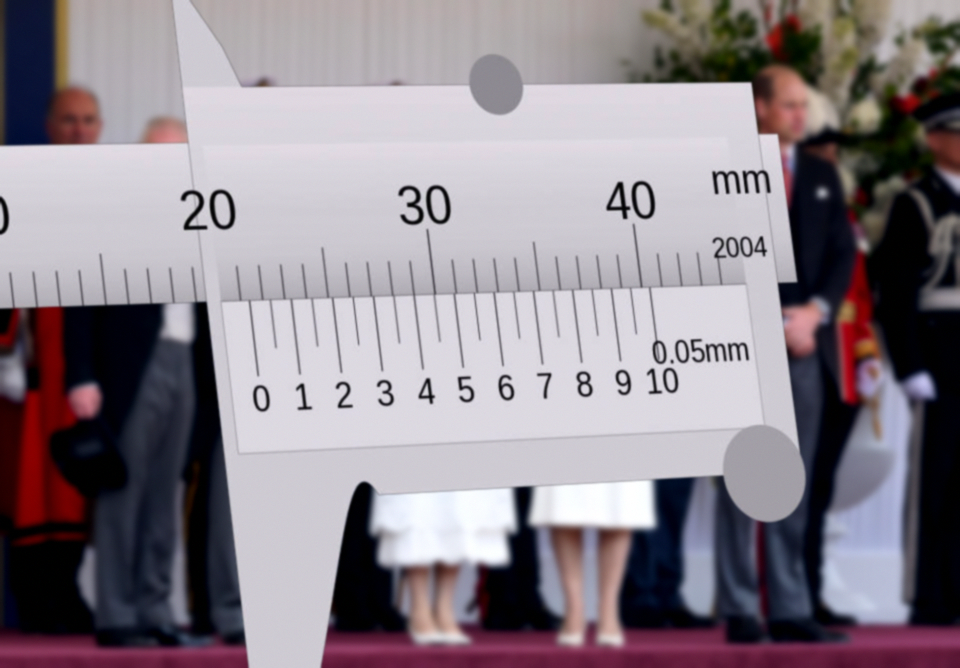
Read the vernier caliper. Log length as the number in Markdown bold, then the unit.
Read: **21.4** mm
